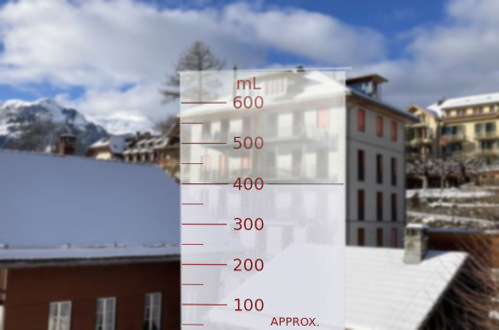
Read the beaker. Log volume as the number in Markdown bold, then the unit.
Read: **400** mL
